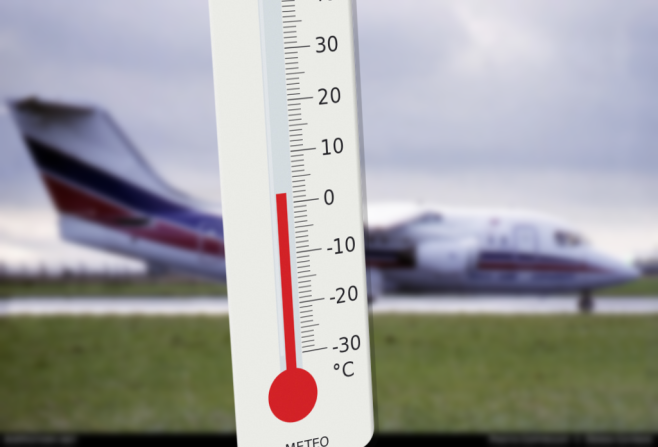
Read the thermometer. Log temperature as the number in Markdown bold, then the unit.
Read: **2** °C
